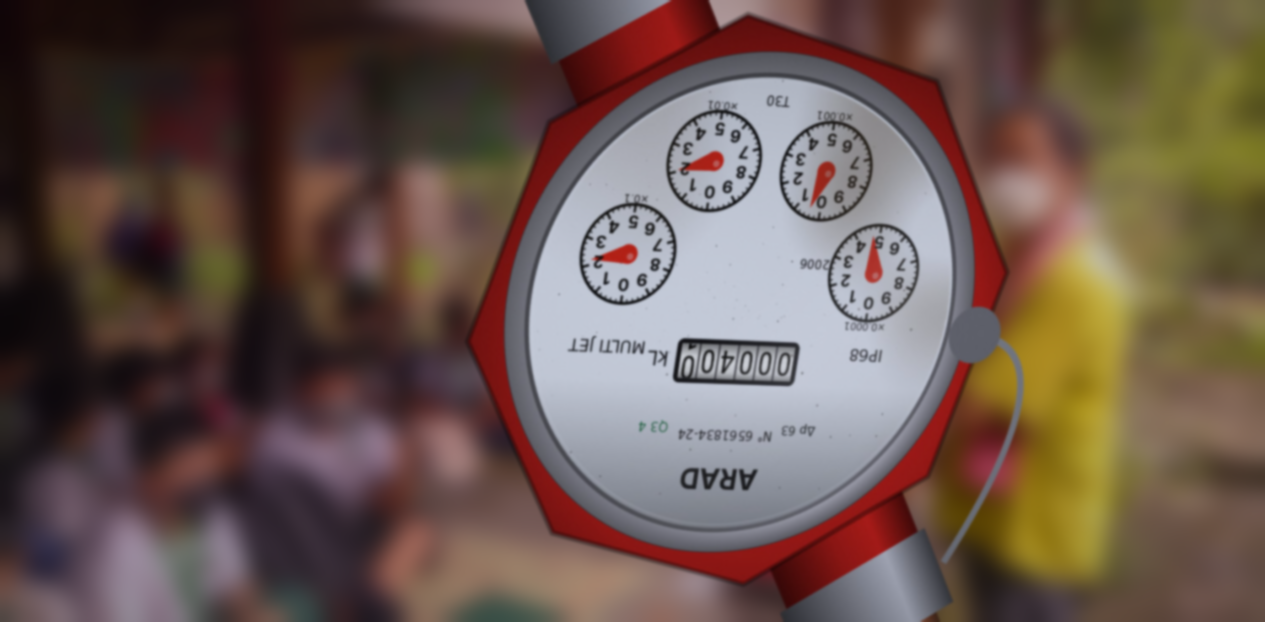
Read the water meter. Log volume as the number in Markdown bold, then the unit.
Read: **400.2204** kL
